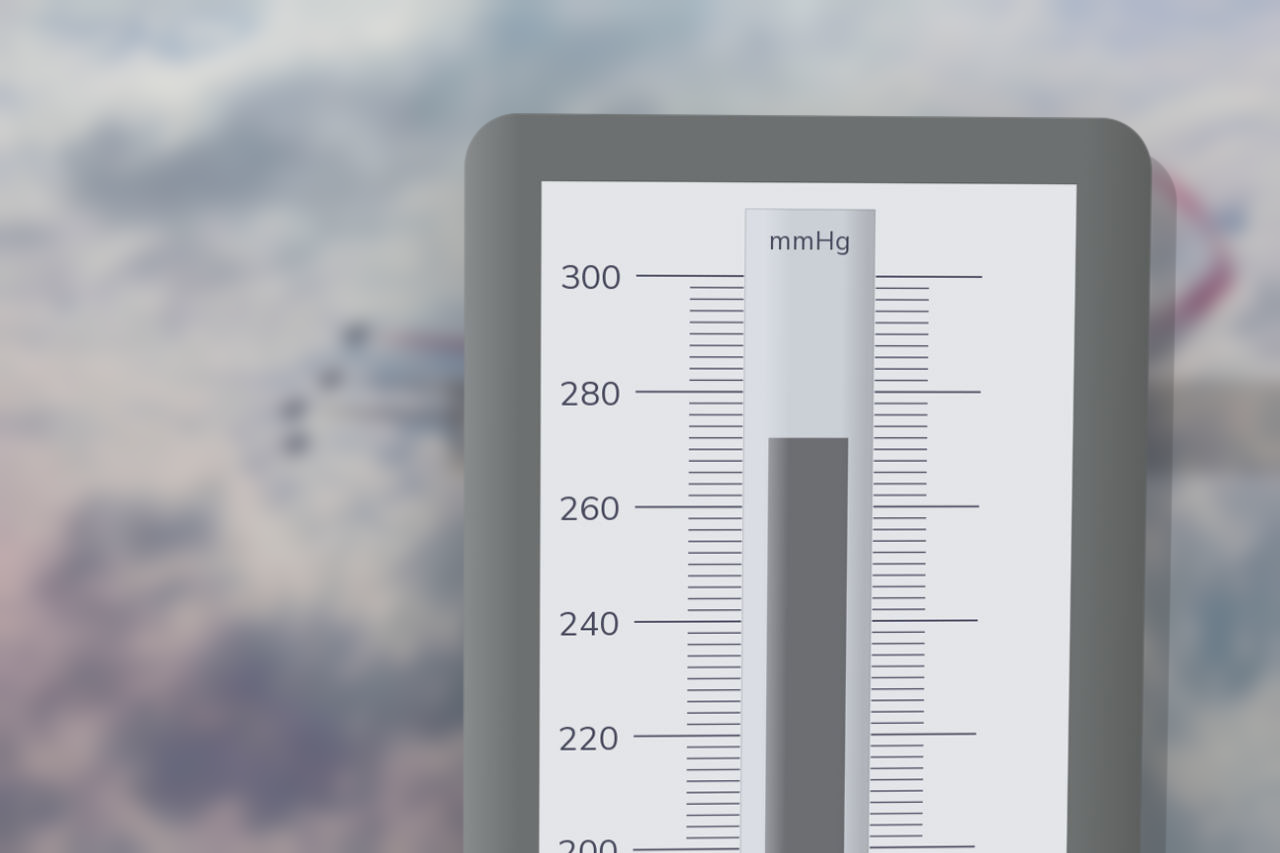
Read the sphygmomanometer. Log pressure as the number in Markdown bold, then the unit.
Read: **272** mmHg
